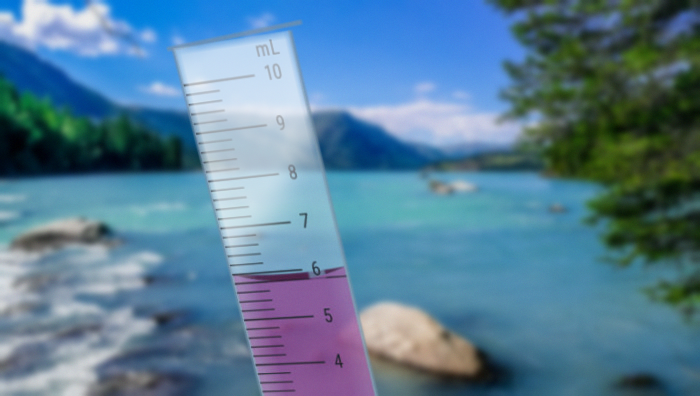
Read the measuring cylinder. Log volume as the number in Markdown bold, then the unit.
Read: **5.8** mL
